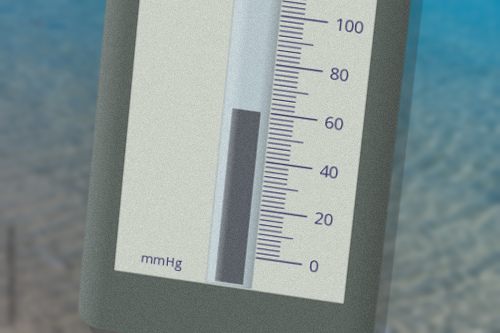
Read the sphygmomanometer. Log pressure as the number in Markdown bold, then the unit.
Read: **60** mmHg
